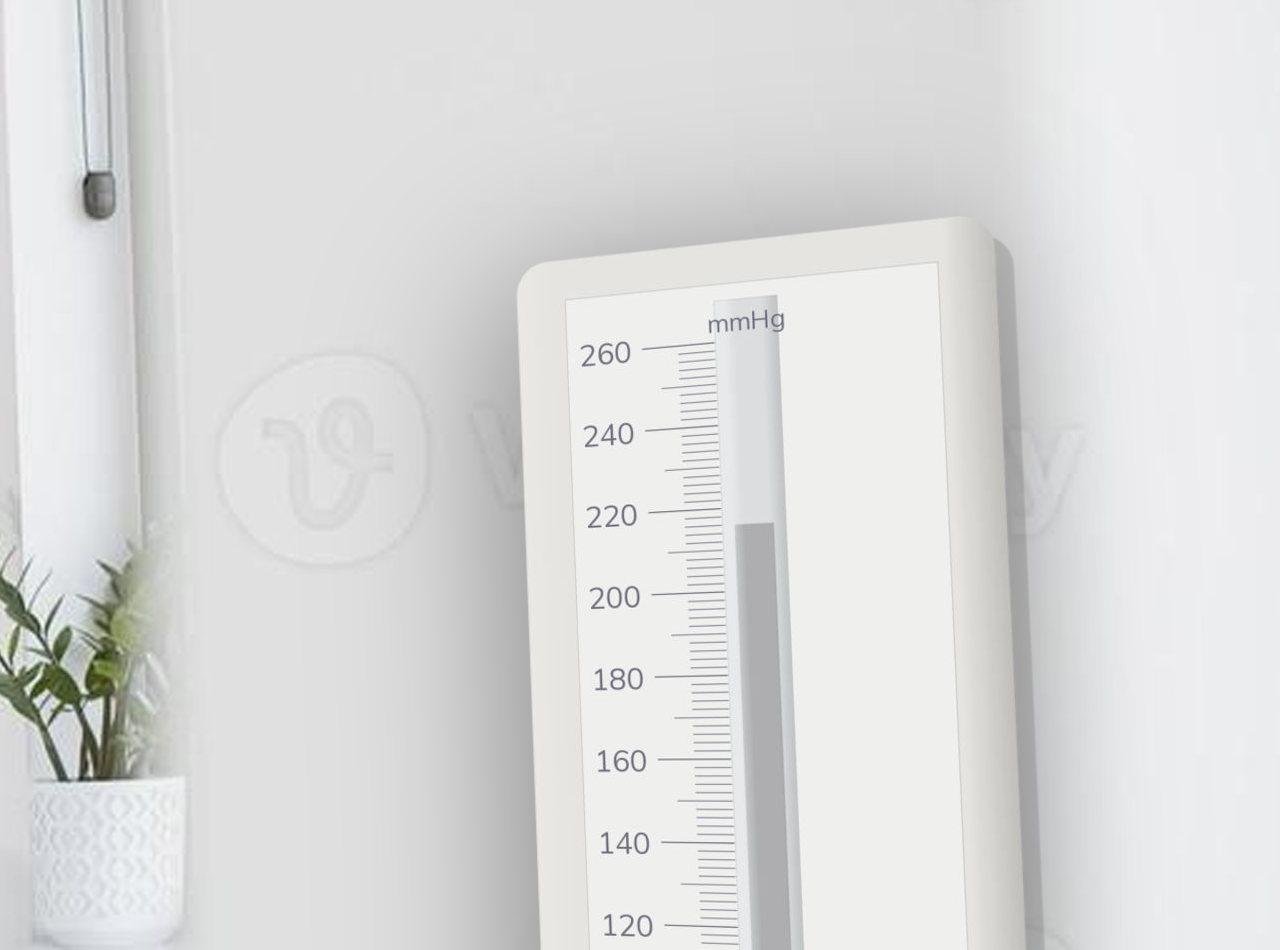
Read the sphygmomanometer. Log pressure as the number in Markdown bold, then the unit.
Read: **216** mmHg
